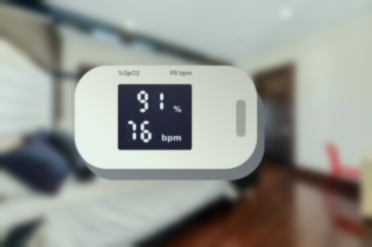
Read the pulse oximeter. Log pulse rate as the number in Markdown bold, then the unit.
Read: **76** bpm
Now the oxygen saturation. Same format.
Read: **91** %
